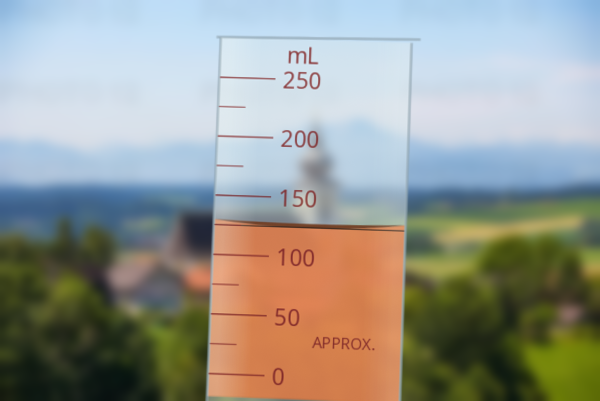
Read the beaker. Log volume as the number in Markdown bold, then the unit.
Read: **125** mL
